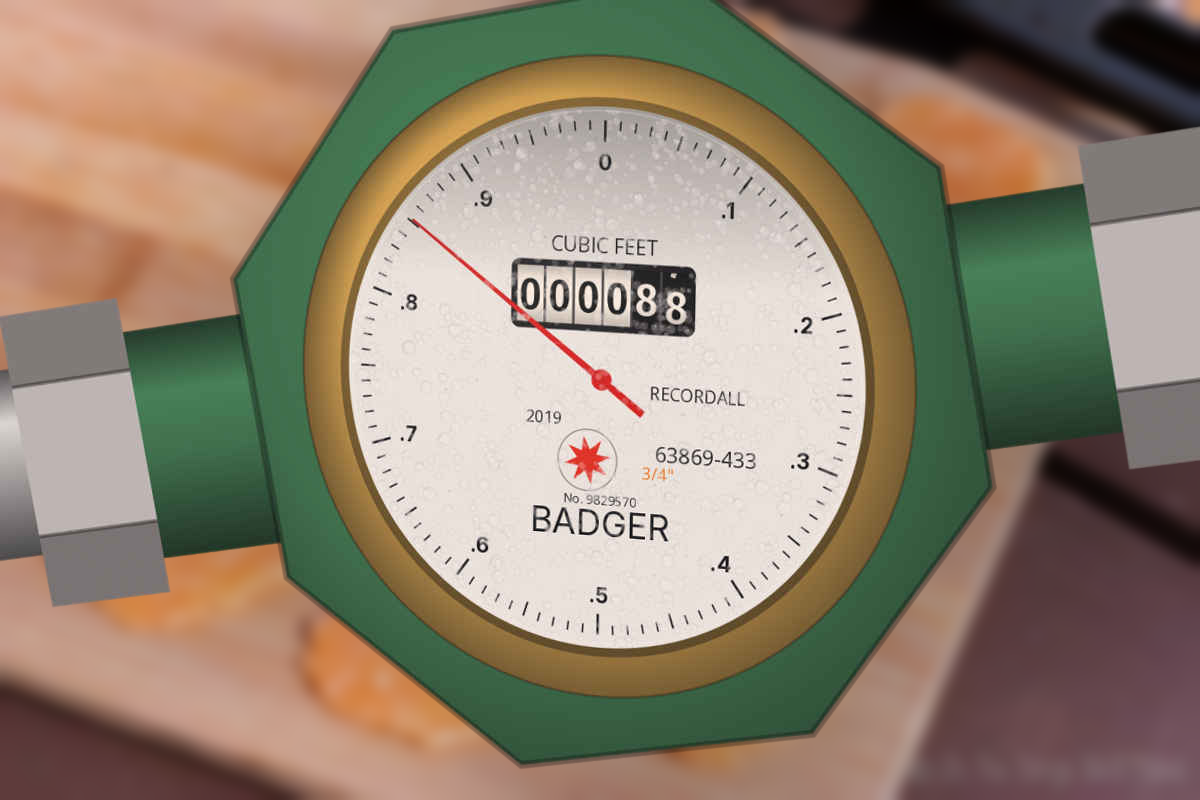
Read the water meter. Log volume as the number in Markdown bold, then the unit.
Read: **87.85** ft³
